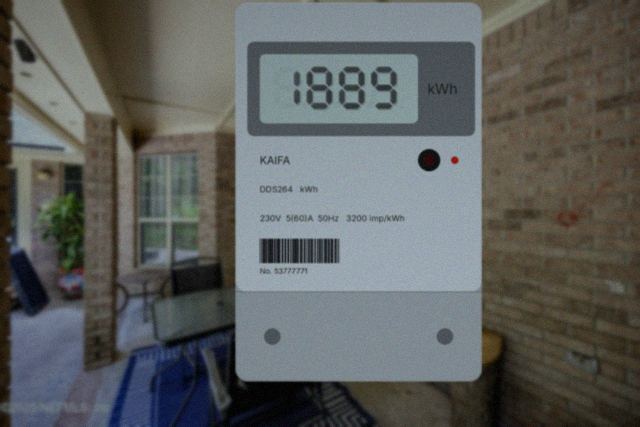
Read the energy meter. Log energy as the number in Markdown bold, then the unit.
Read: **1889** kWh
